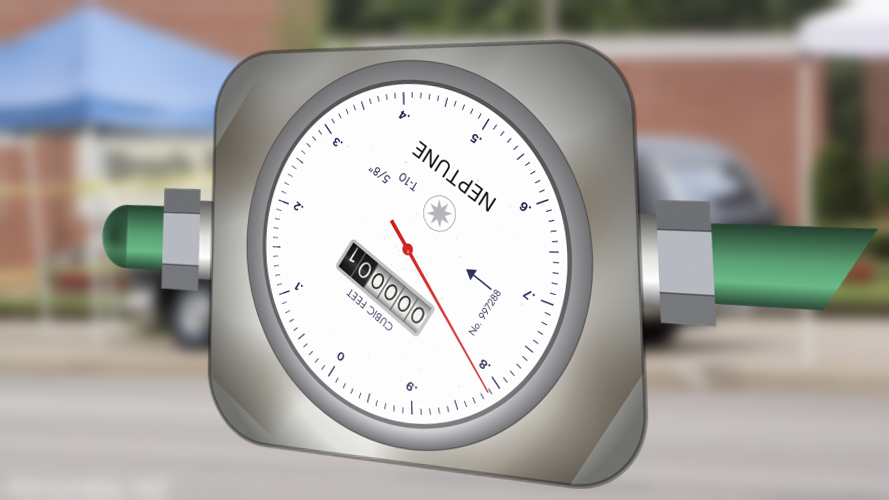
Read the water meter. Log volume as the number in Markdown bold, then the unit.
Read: **0.81** ft³
